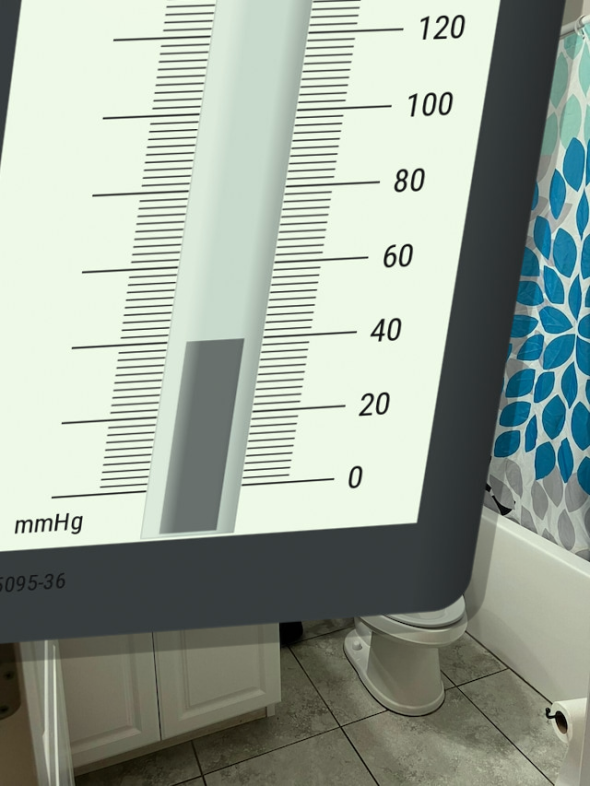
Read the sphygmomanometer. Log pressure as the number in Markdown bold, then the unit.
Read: **40** mmHg
